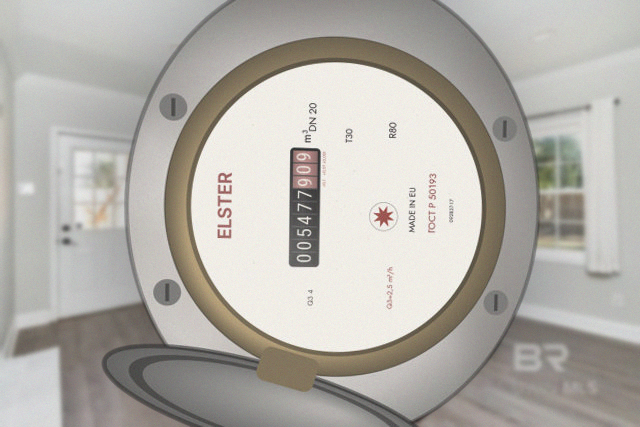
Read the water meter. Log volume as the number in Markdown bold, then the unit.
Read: **5477.909** m³
